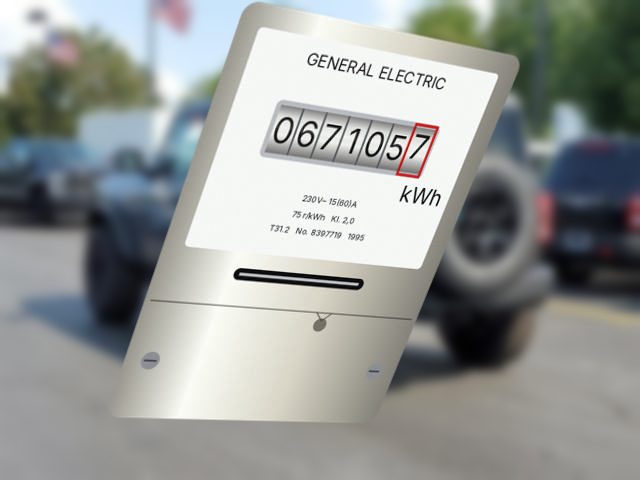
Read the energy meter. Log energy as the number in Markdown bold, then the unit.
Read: **67105.7** kWh
